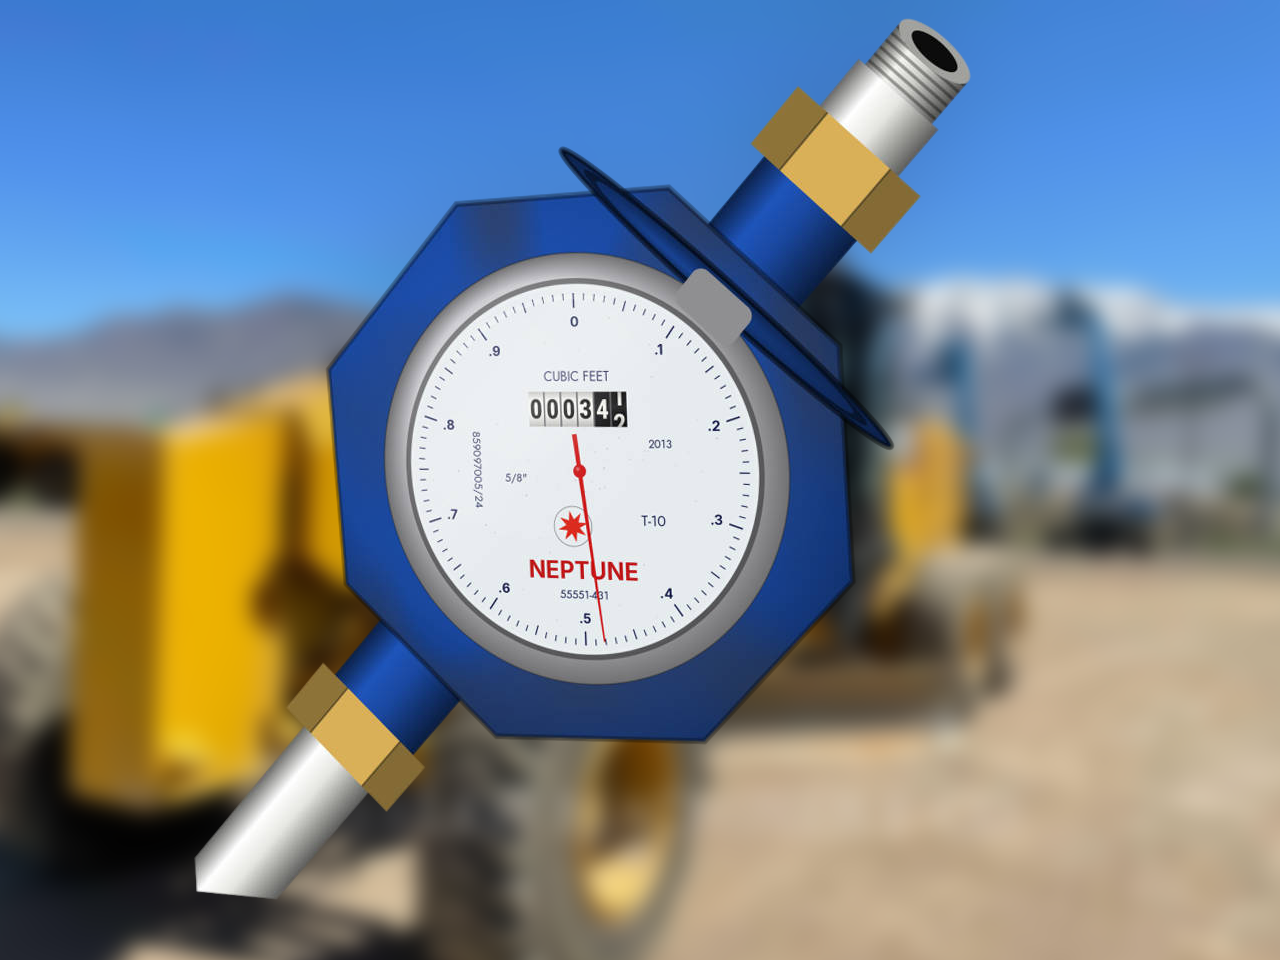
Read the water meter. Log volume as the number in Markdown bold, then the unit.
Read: **341.48** ft³
